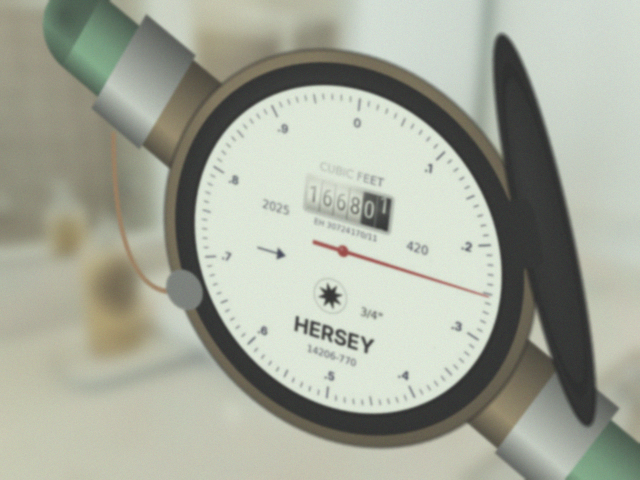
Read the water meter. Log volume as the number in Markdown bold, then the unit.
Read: **166801.25** ft³
